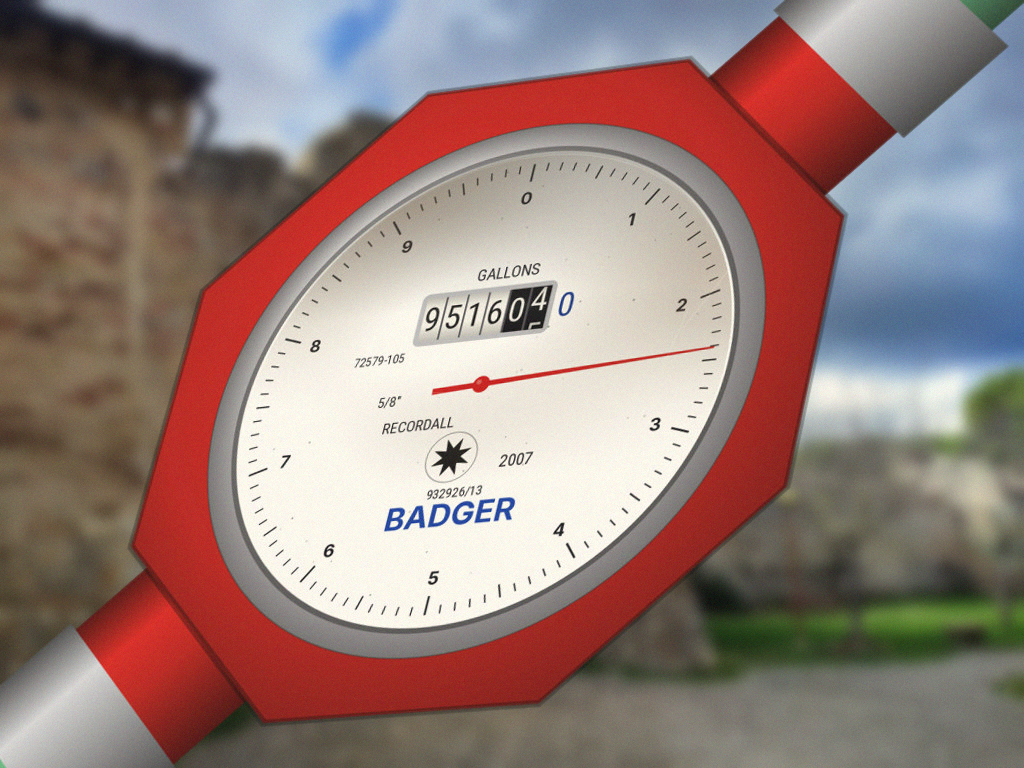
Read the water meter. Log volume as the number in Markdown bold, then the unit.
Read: **9516042.4** gal
